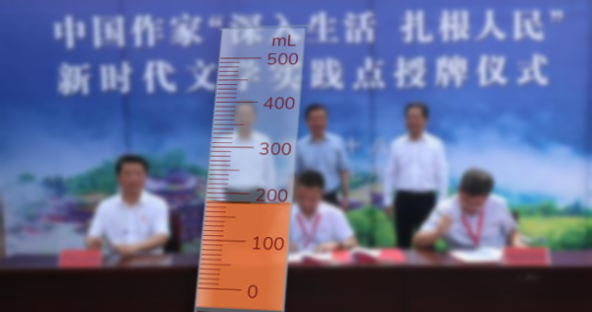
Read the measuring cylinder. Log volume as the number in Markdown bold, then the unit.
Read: **180** mL
